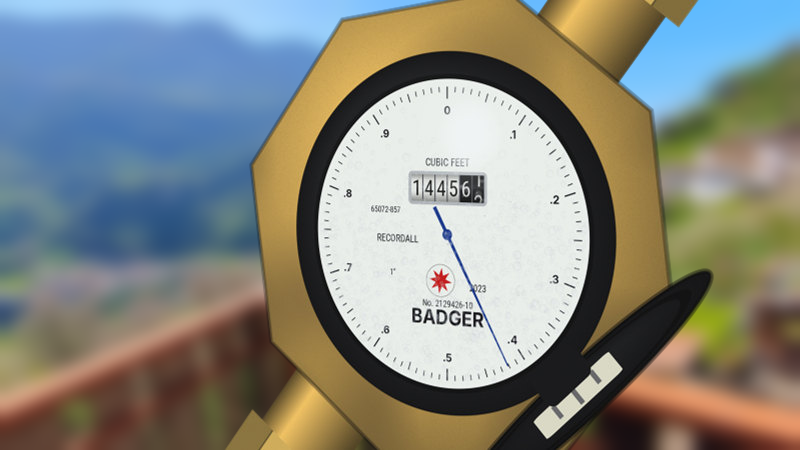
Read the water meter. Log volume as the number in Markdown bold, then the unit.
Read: **144561.42** ft³
